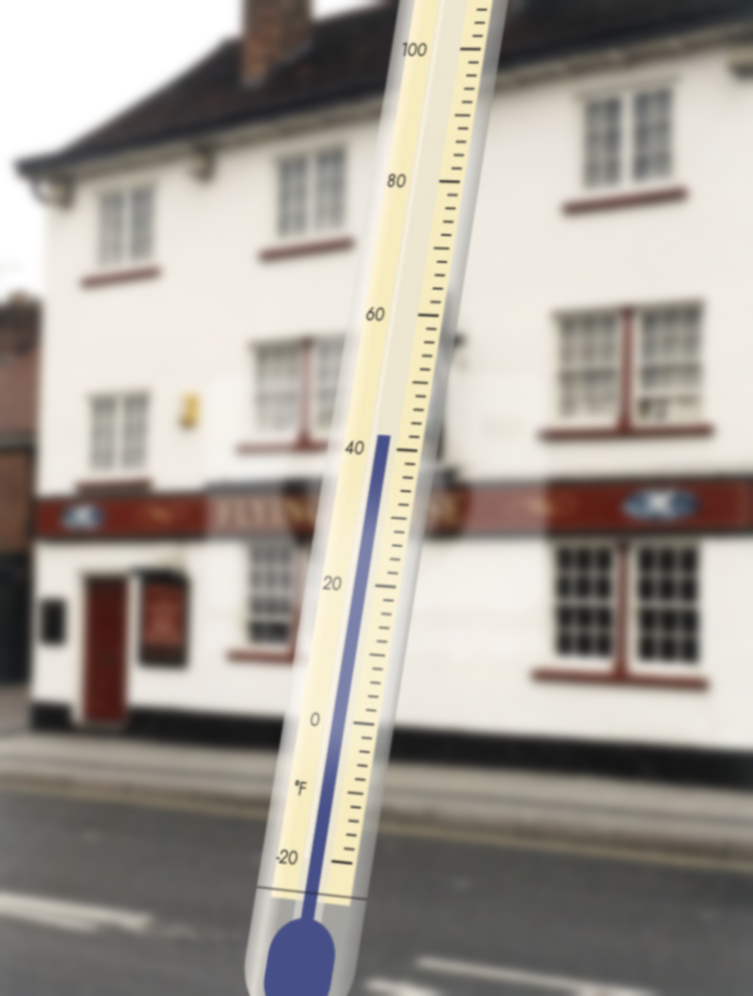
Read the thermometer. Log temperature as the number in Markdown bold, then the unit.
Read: **42** °F
